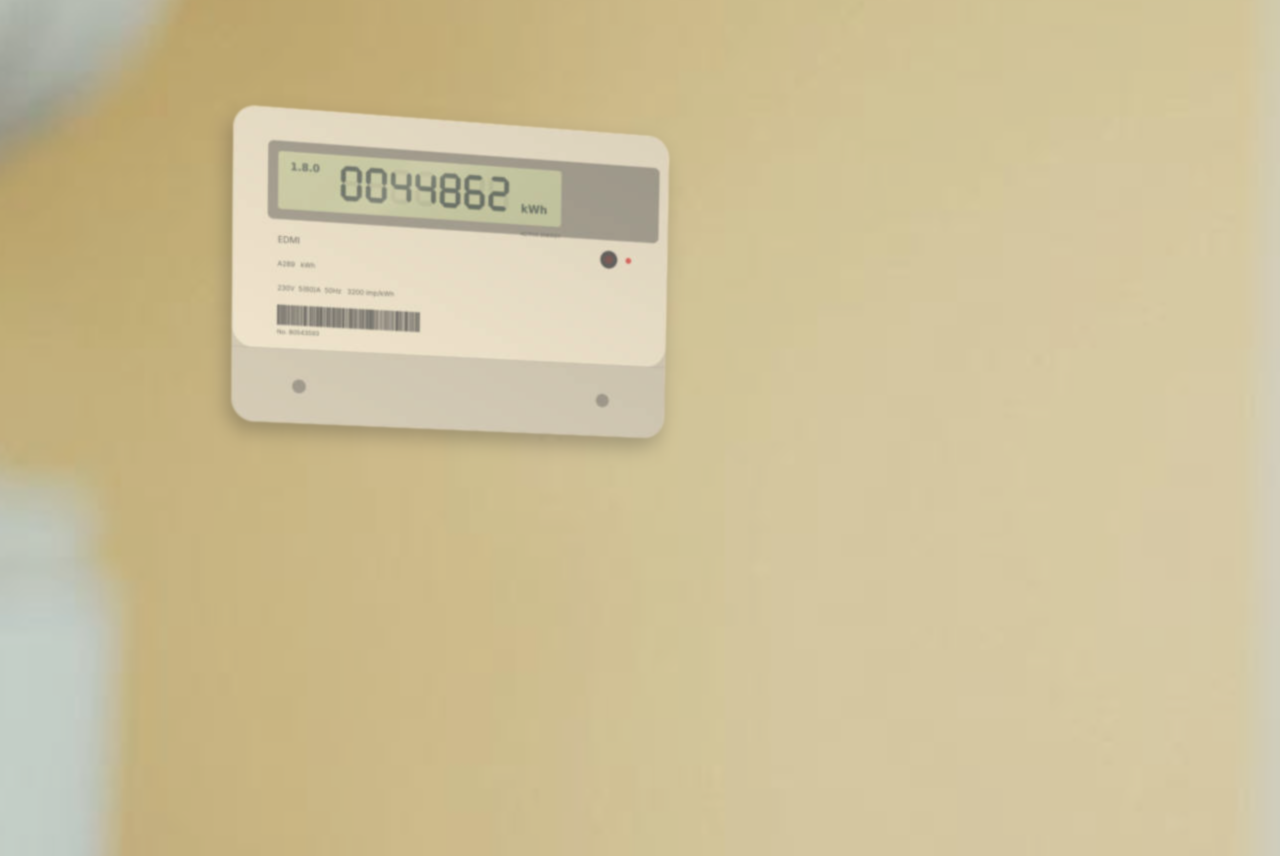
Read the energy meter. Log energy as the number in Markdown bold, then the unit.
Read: **44862** kWh
